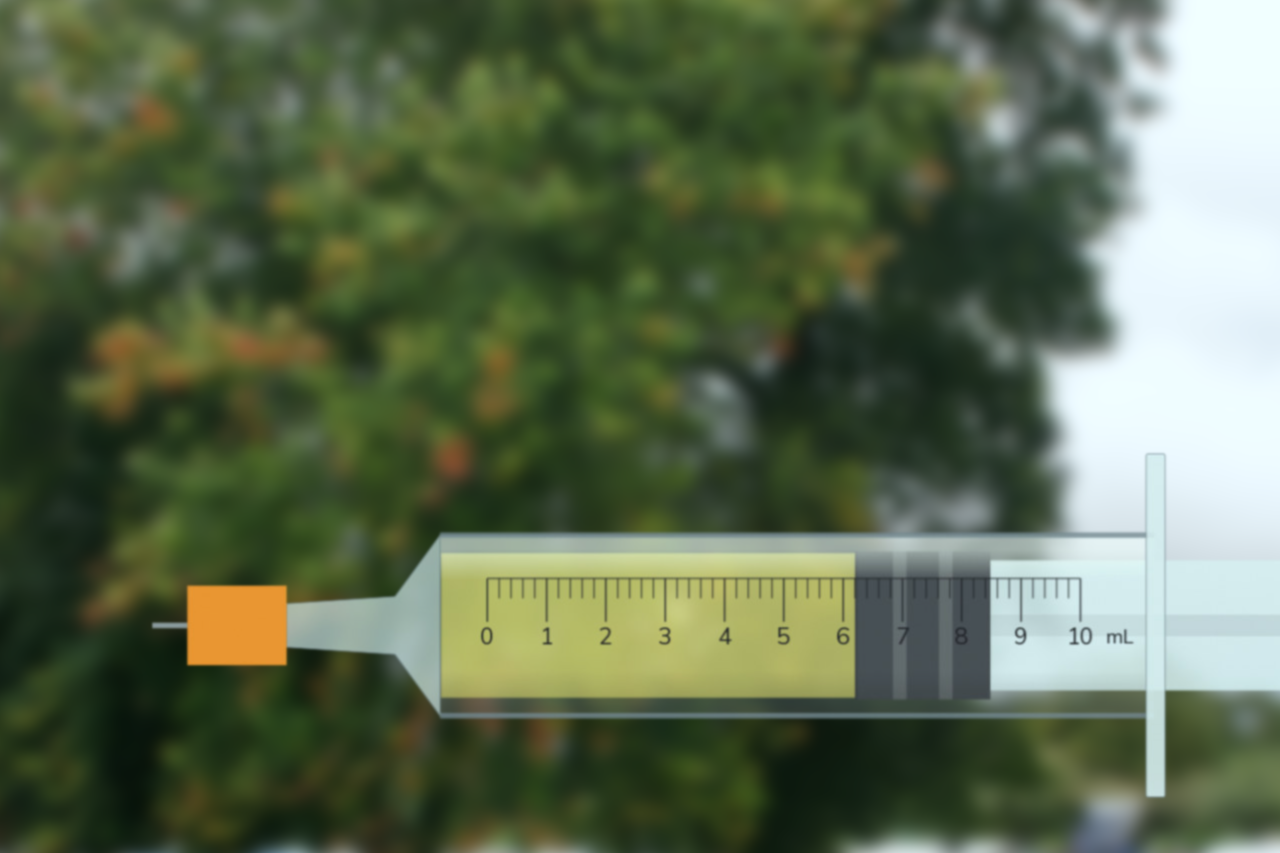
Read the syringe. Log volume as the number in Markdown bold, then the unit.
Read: **6.2** mL
